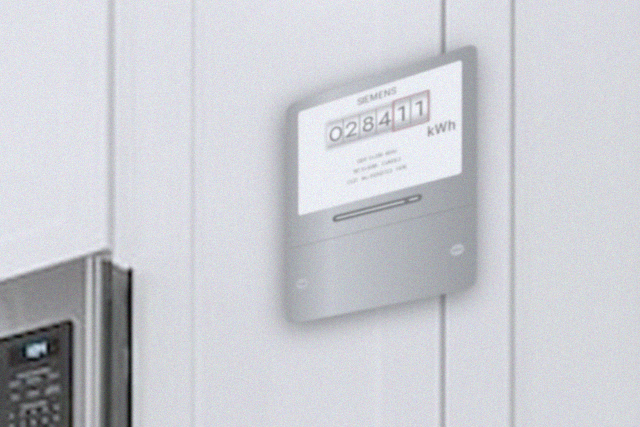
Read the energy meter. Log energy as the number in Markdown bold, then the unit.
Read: **284.11** kWh
